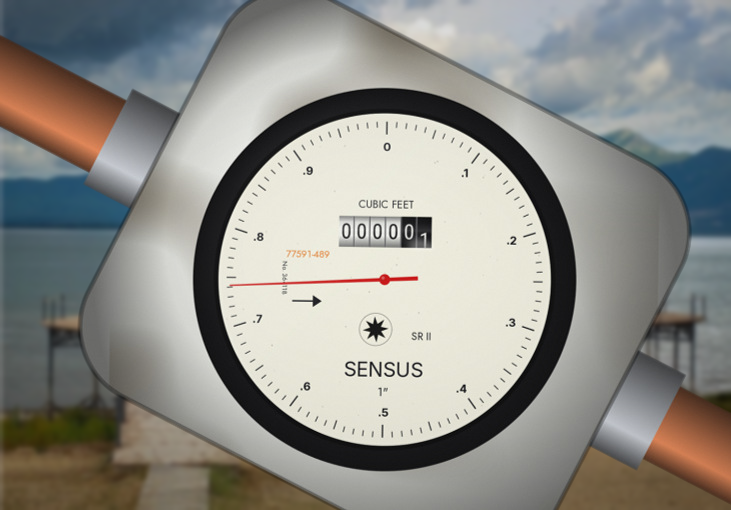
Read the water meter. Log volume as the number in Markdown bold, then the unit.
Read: **0.74** ft³
